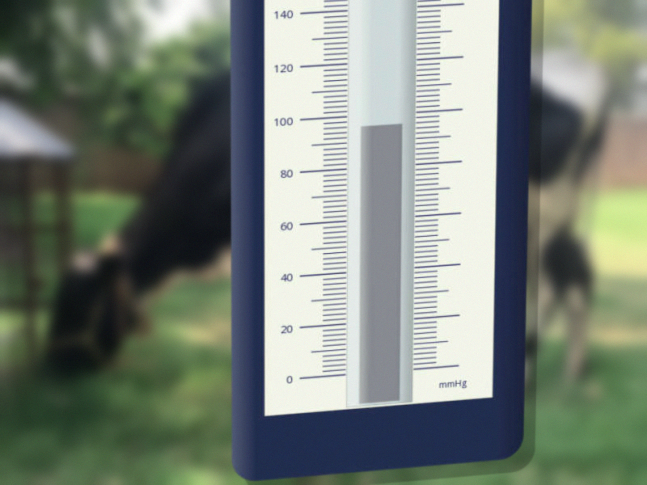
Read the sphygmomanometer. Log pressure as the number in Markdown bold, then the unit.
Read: **96** mmHg
